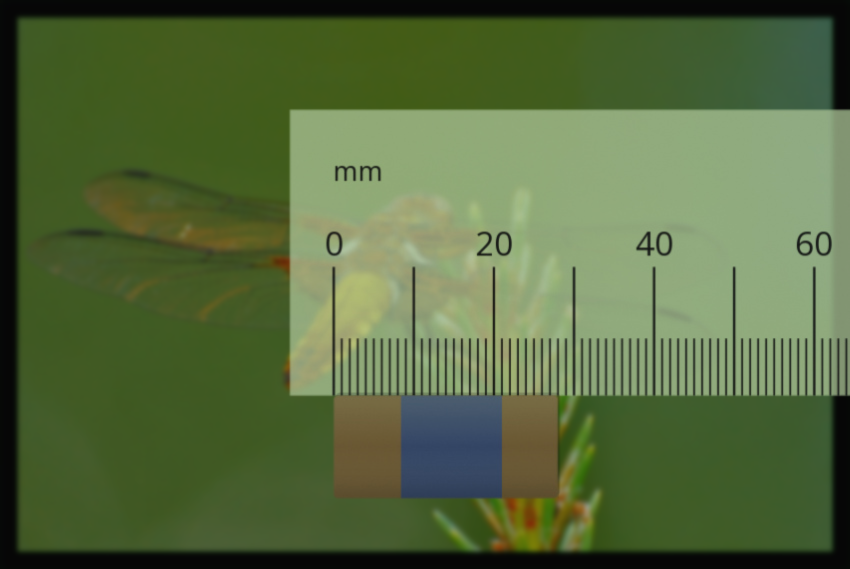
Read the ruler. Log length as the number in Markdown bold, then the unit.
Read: **28** mm
